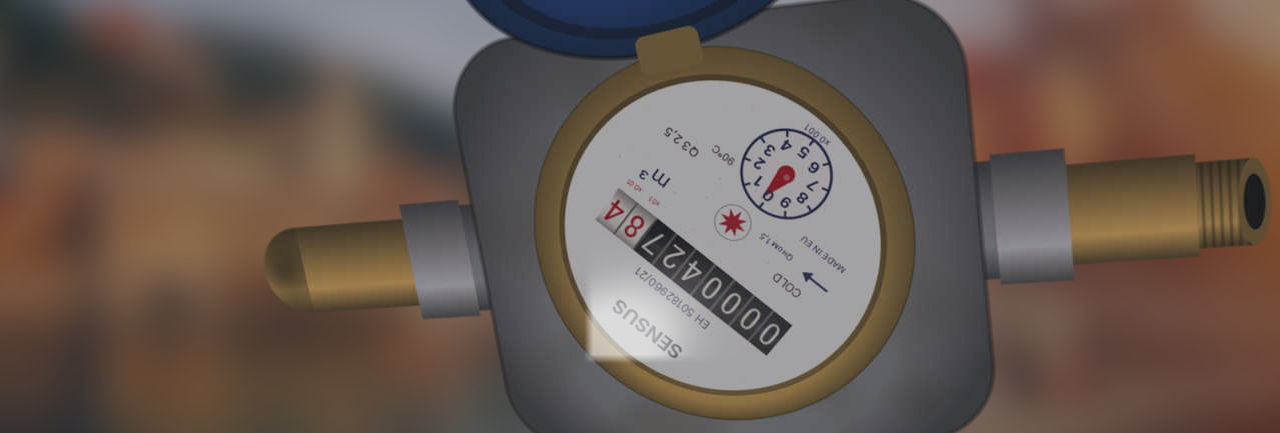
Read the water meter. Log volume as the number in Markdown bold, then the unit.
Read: **427.840** m³
